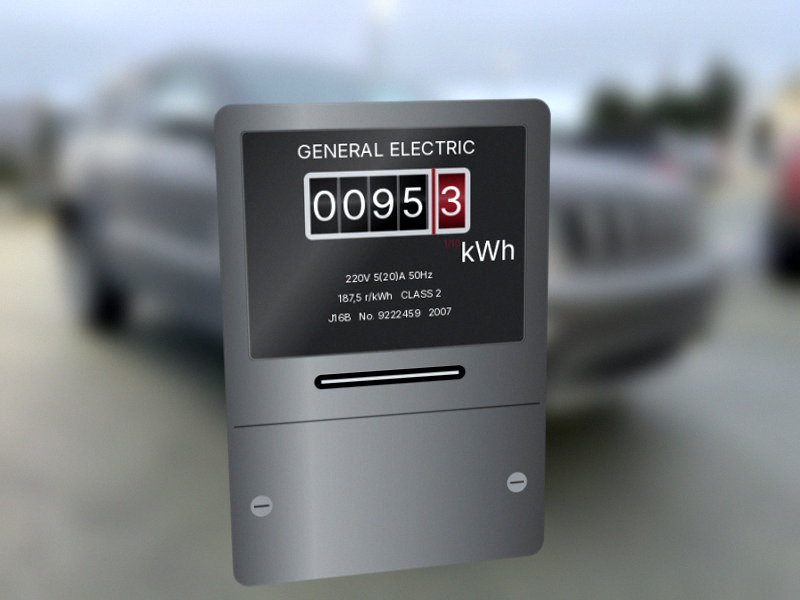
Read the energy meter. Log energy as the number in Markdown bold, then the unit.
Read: **95.3** kWh
